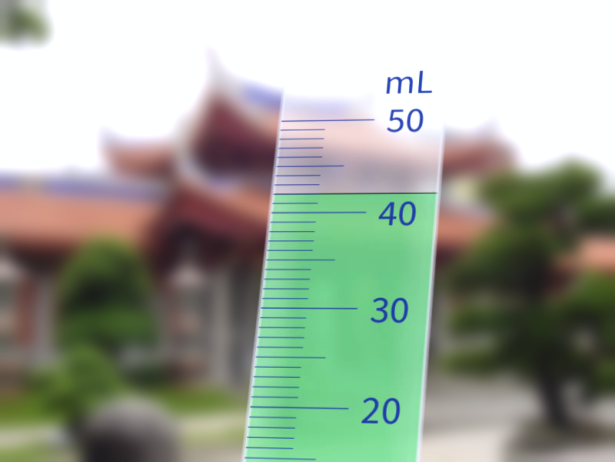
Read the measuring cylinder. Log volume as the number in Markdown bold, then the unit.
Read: **42** mL
